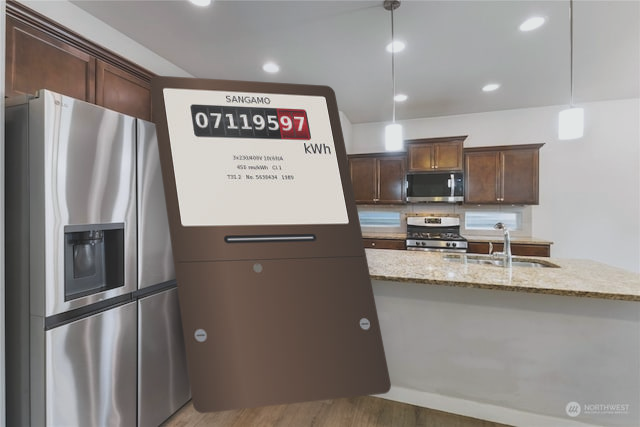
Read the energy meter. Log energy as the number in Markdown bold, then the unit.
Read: **71195.97** kWh
